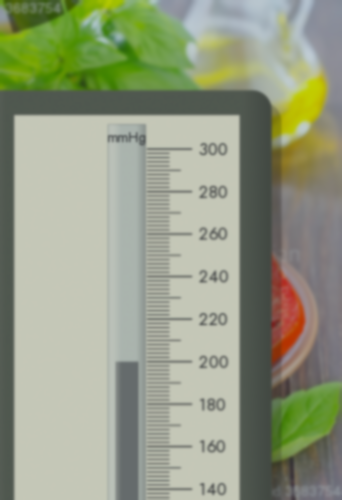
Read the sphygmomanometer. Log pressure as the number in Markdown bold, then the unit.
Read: **200** mmHg
